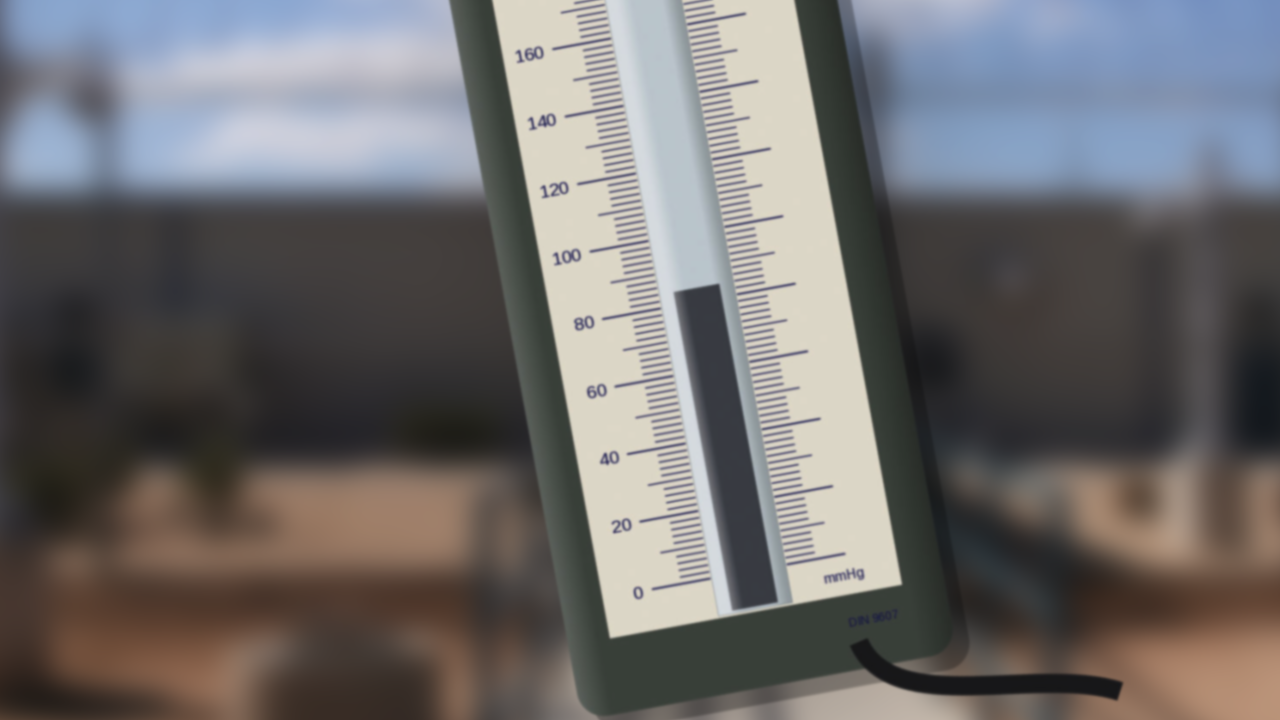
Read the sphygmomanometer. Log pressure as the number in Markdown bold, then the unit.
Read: **84** mmHg
